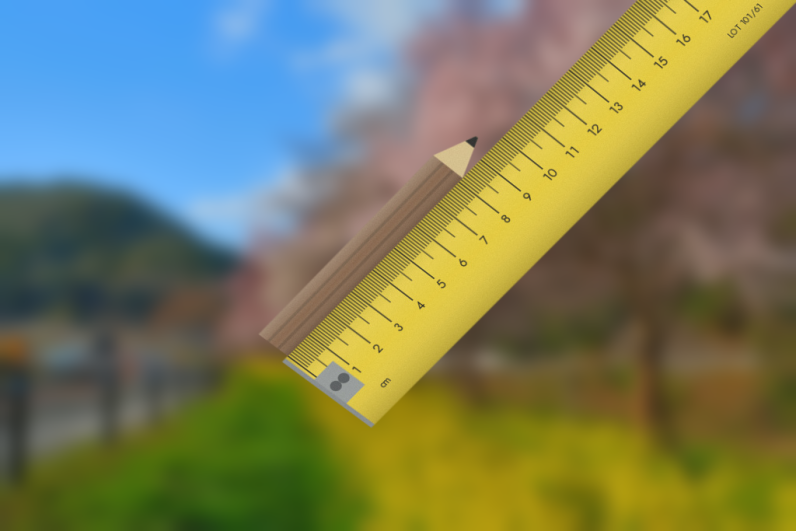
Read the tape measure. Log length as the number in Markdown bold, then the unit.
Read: **9.5** cm
